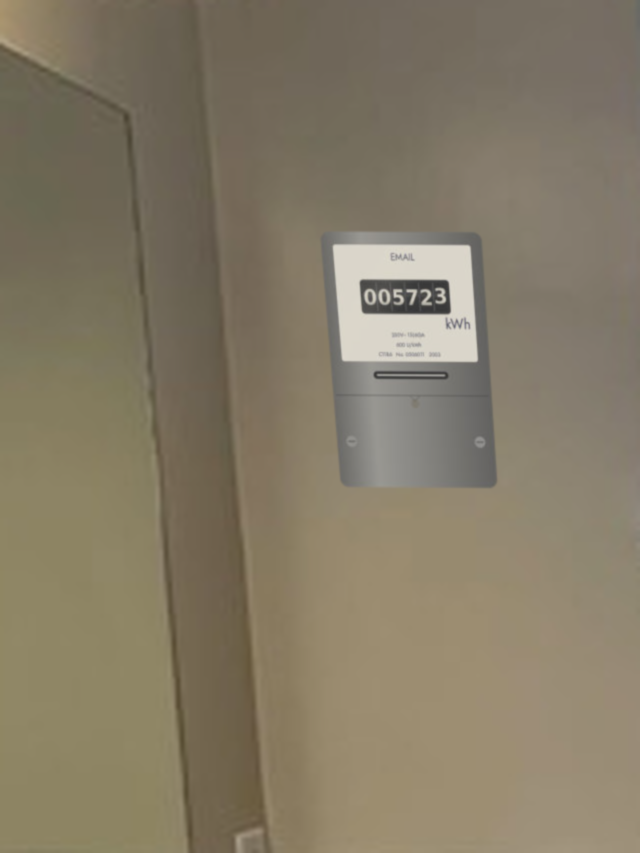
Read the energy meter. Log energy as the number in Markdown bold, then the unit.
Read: **5723** kWh
